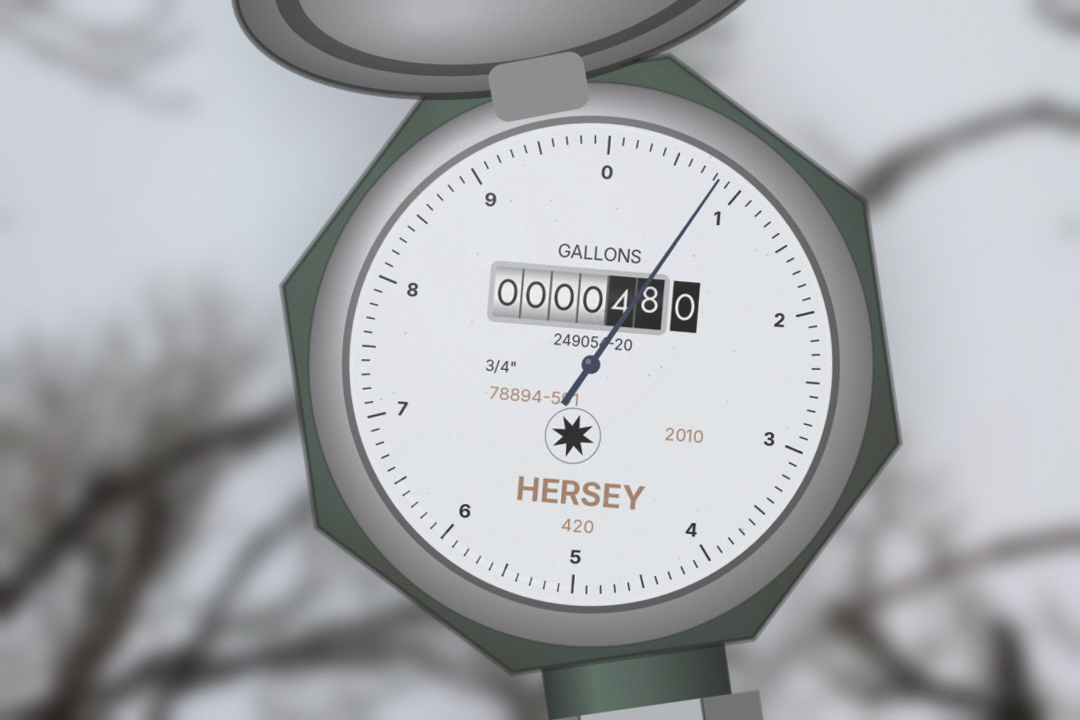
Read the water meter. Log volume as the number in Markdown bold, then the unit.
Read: **480.8** gal
